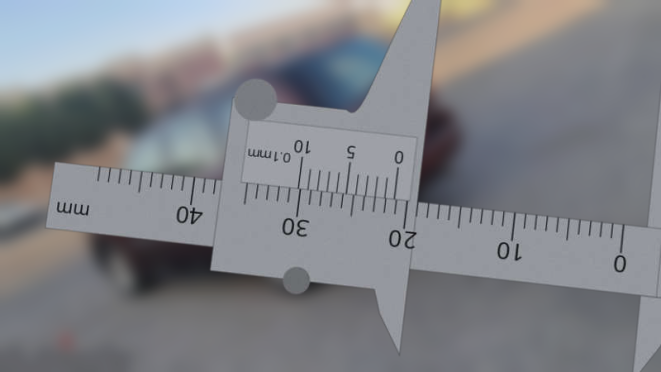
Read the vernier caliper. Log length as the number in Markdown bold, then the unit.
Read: **21.2** mm
